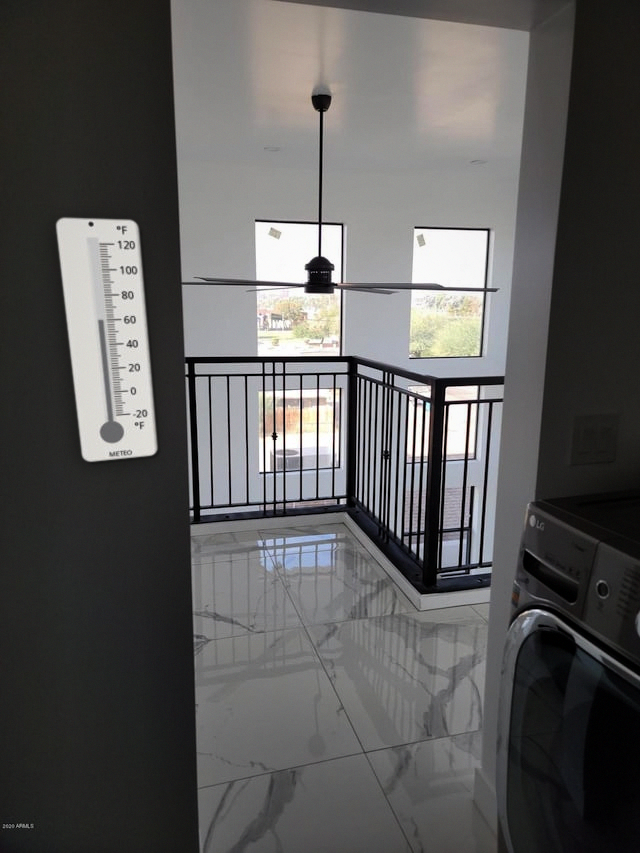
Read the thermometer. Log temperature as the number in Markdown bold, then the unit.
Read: **60** °F
